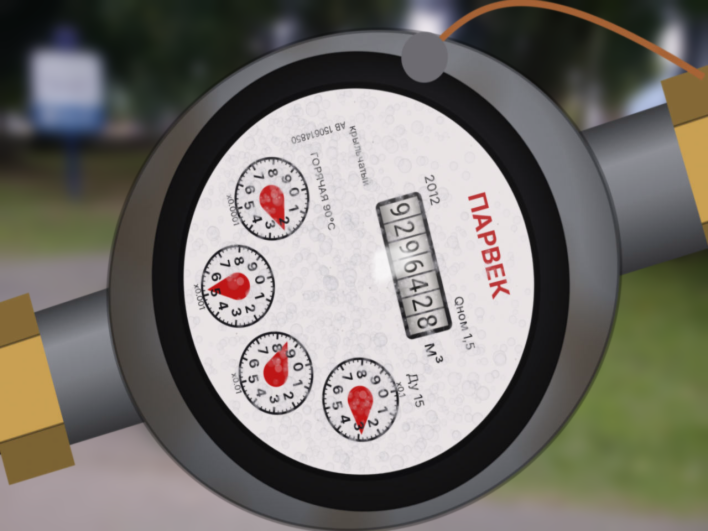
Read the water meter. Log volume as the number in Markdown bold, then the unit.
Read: **9296428.2852** m³
